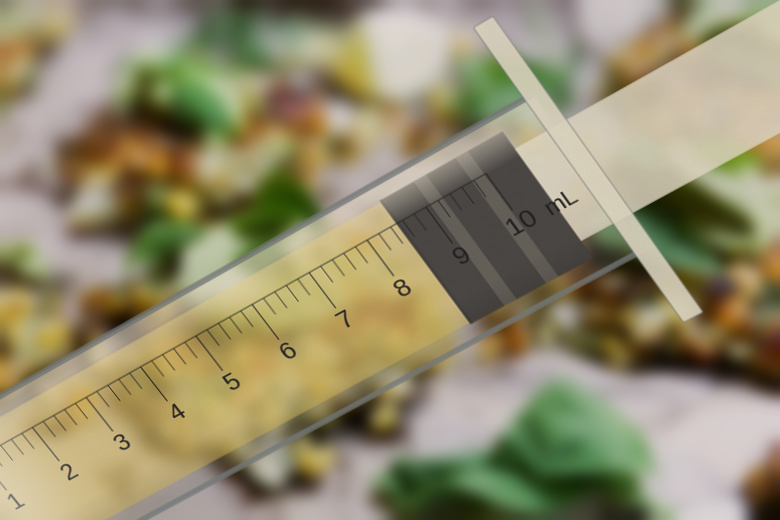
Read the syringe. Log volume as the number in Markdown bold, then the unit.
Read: **8.5** mL
